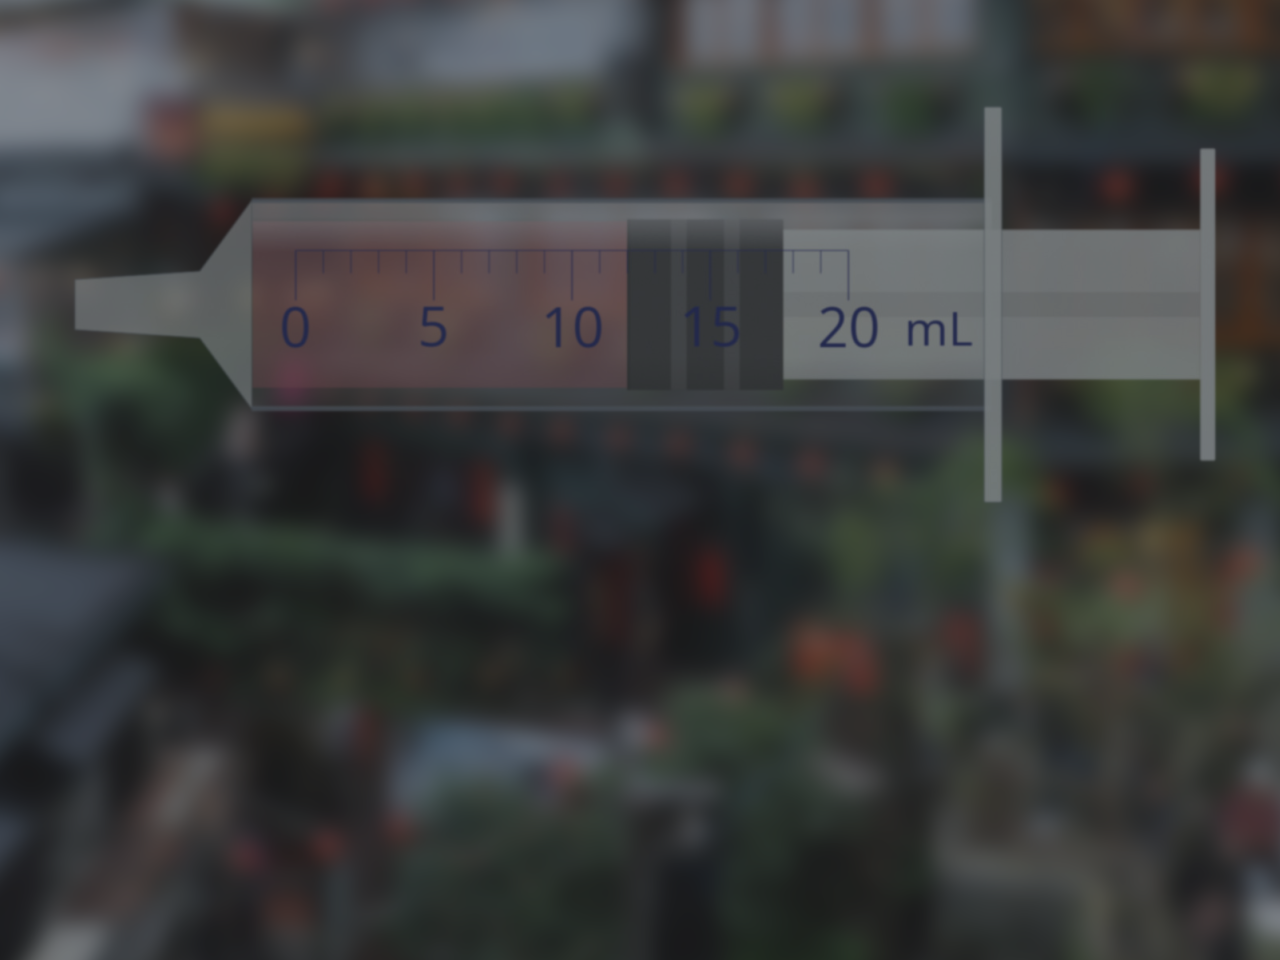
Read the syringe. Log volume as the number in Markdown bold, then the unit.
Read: **12** mL
